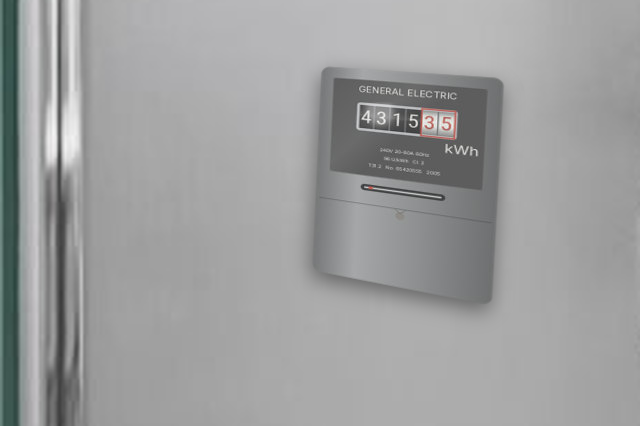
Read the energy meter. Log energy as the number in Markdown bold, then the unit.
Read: **4315.35** kWh
